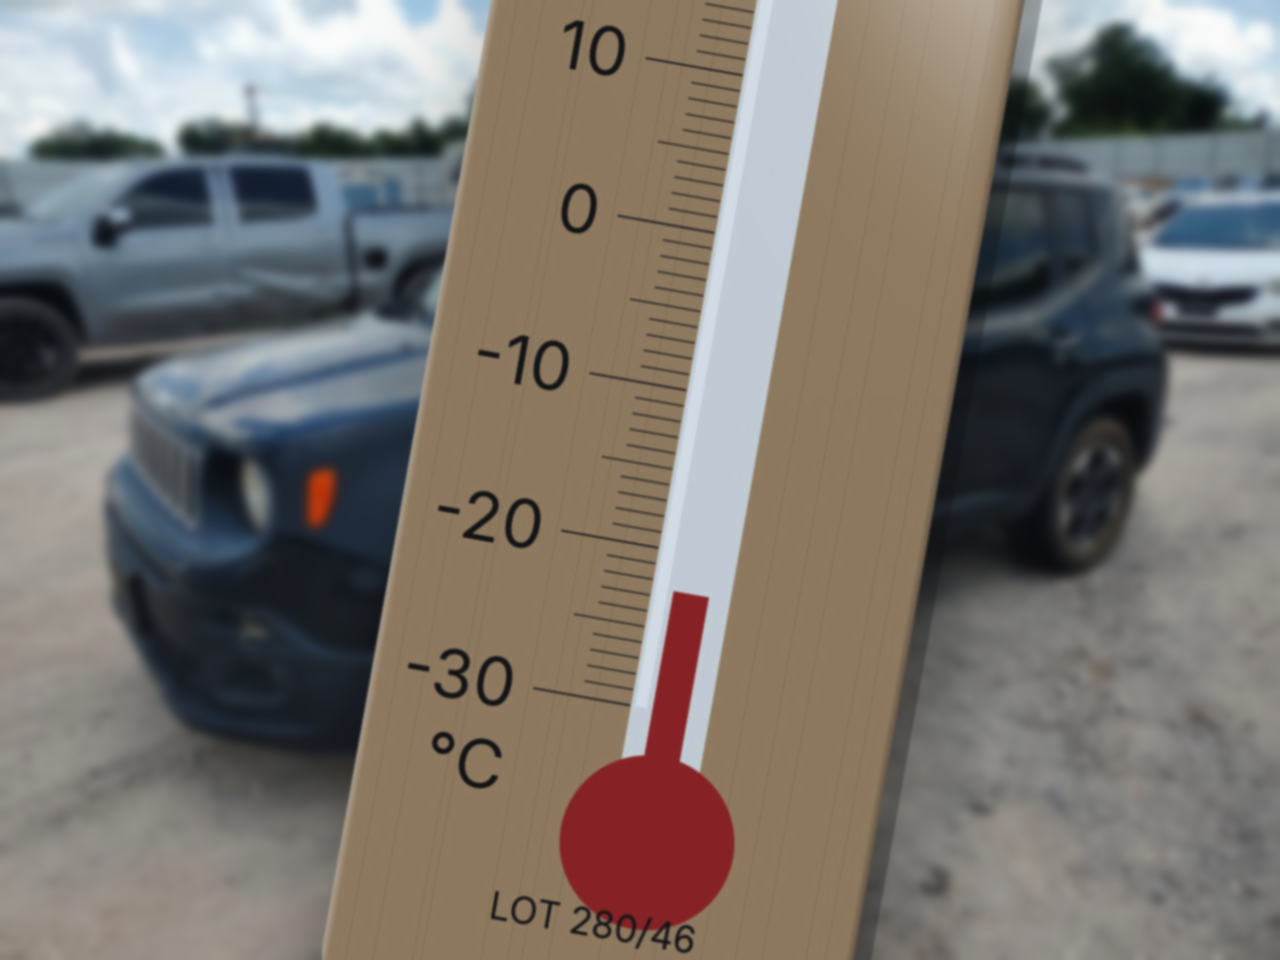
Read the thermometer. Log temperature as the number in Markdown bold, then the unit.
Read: **-22.5** °C
